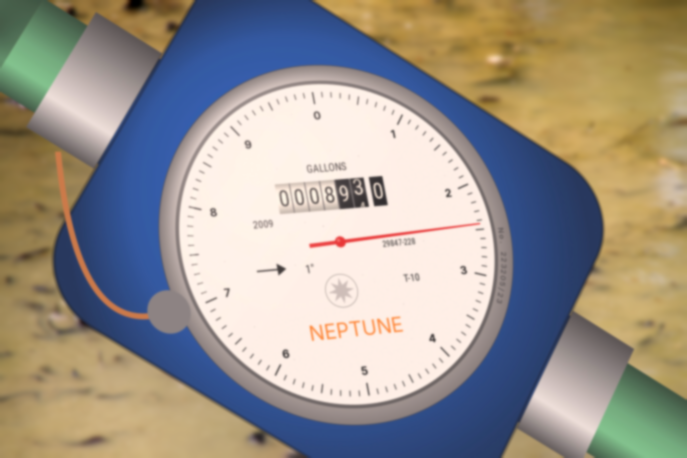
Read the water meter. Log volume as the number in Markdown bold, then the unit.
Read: **8932.4** gal
